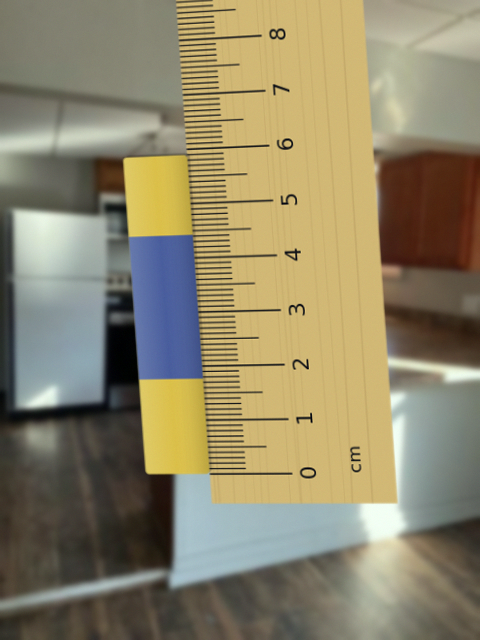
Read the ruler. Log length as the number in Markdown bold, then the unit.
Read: **5.9** cm
